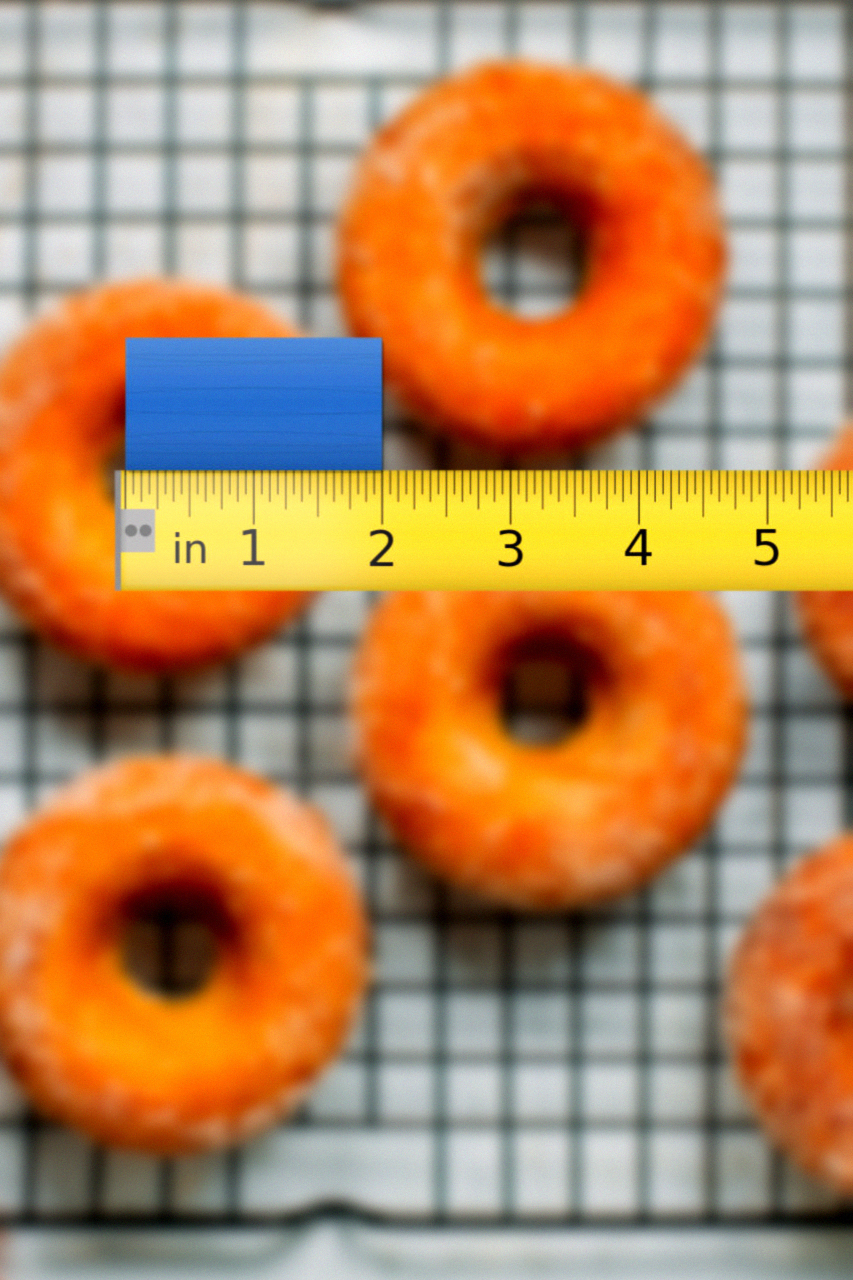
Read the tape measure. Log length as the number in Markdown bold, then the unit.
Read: **2** in
